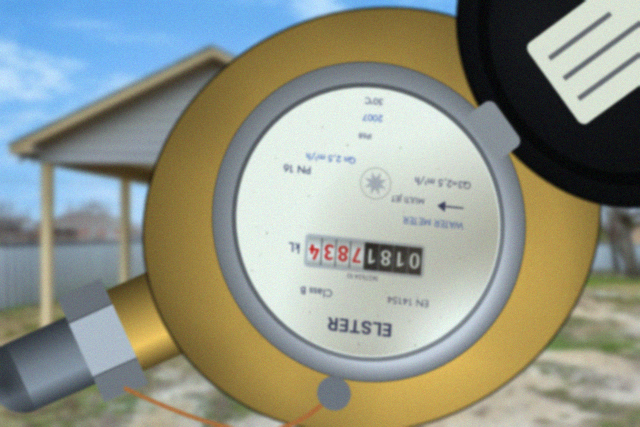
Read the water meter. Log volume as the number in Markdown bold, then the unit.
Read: **181.7834** kL
